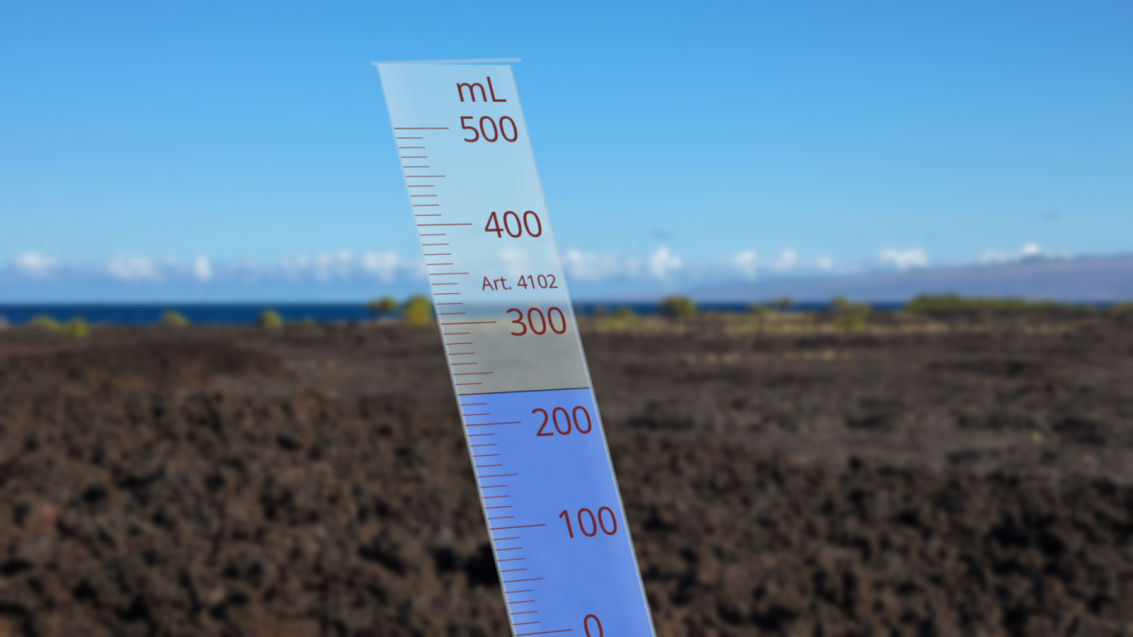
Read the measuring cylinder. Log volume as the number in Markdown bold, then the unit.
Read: **230** mL
